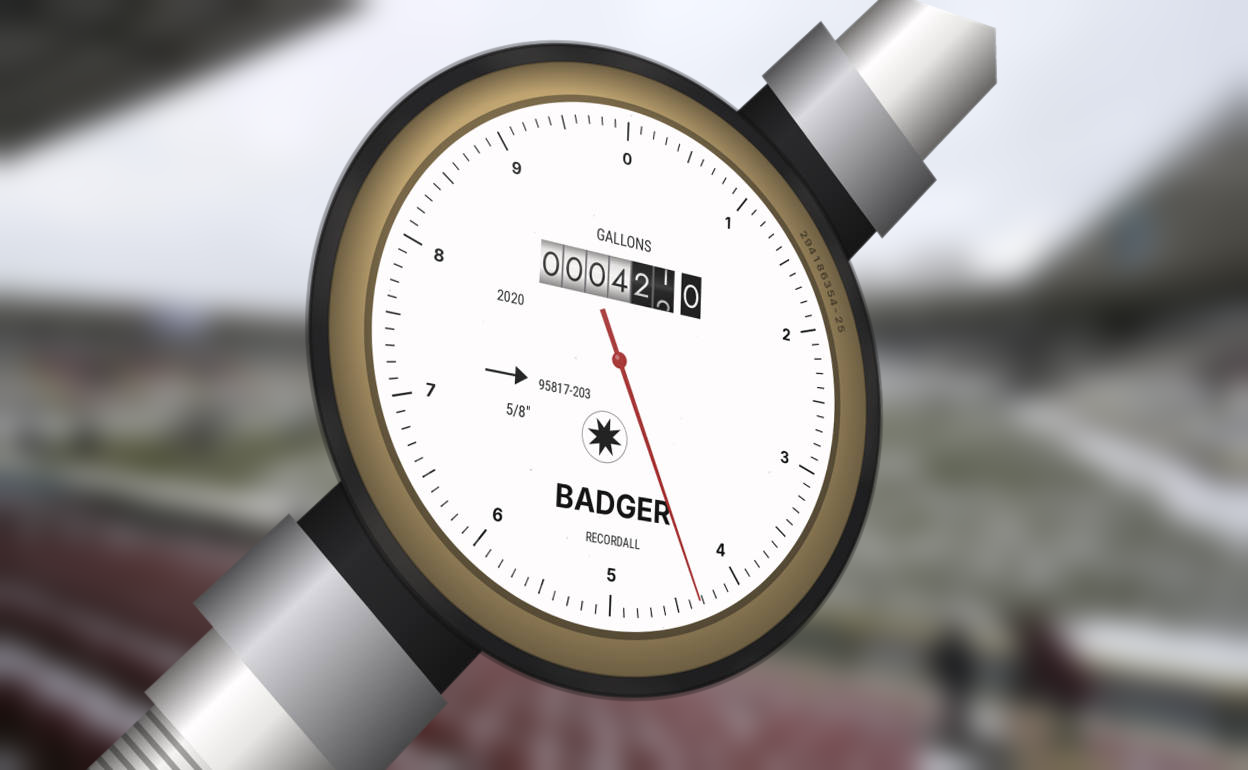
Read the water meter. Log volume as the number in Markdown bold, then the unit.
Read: **4214.3** gal
